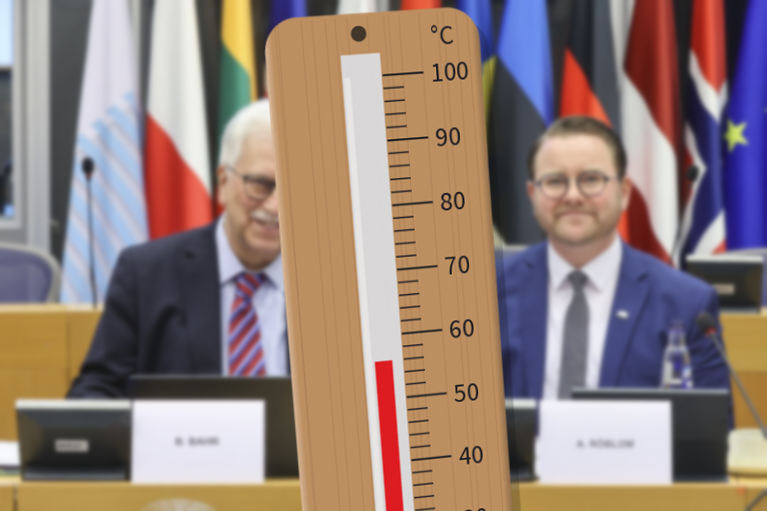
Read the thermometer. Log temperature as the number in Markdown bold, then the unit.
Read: **56** °C
